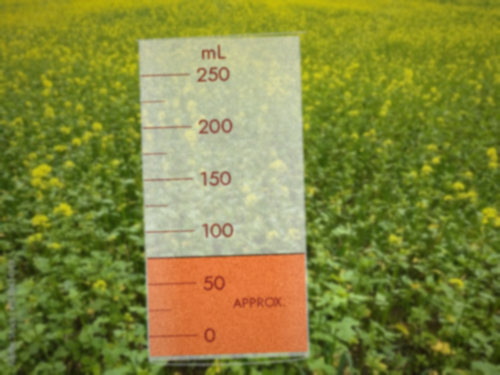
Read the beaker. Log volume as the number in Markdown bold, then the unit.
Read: **75** mL
